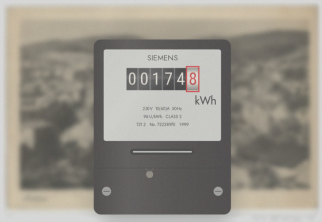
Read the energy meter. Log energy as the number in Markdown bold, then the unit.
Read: **174.8** kWh
